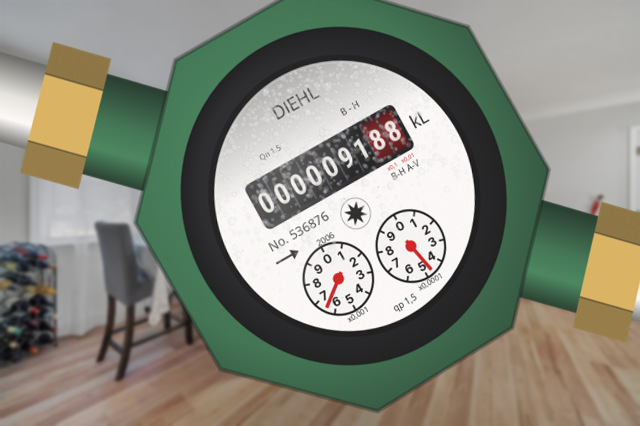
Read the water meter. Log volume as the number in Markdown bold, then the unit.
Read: **91.8864** kL
